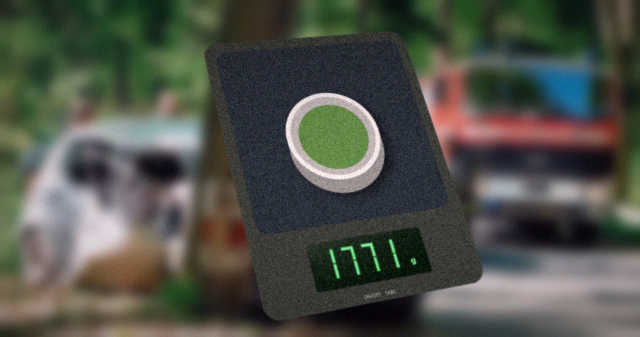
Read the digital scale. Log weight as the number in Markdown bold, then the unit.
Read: **1771** g
